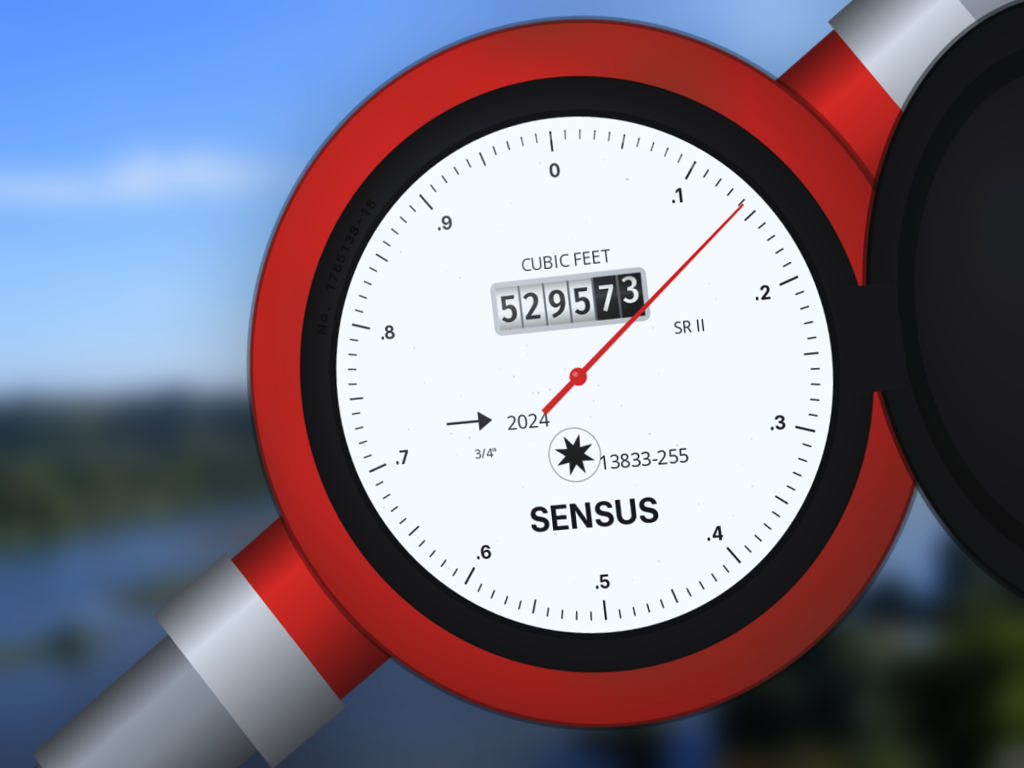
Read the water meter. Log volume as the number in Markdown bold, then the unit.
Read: **529573.14** ft³
